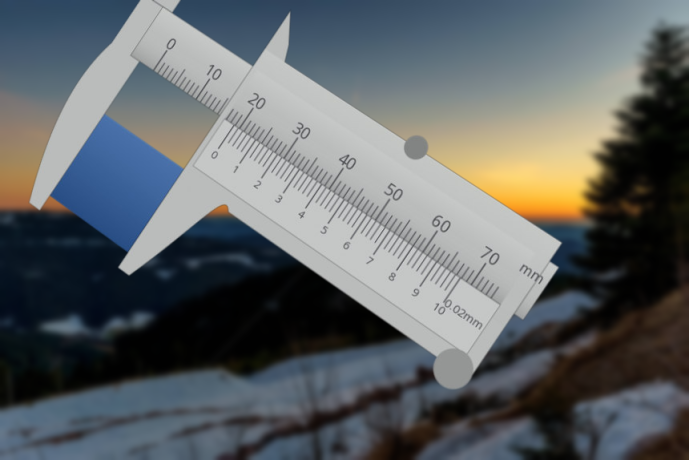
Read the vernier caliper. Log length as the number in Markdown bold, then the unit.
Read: **18.8** mm
